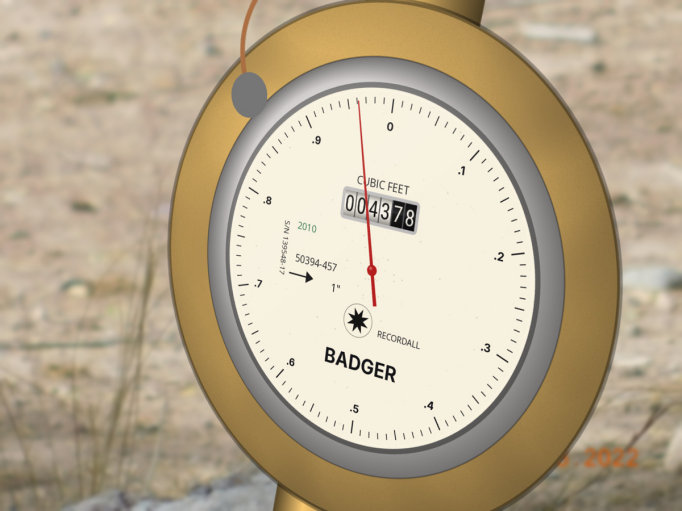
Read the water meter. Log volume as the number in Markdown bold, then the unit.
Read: **4377.96** ft³
